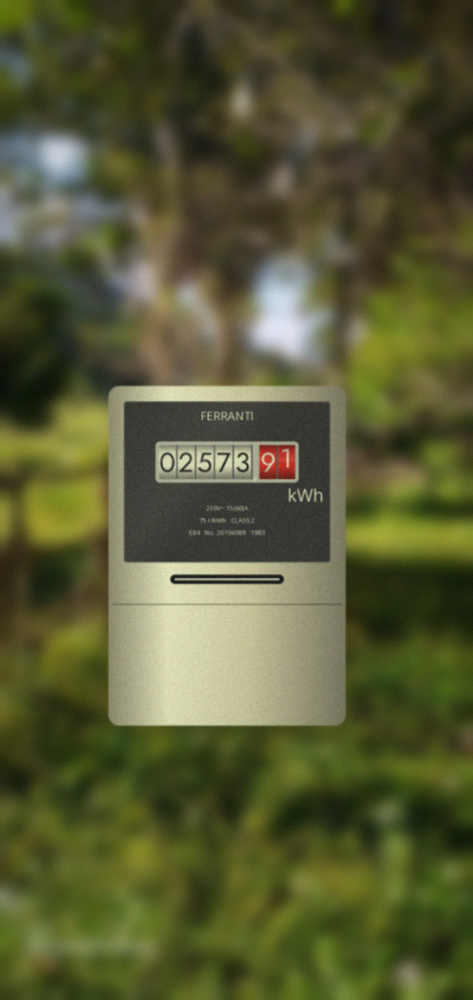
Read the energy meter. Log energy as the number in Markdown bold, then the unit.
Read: **2573.91** kWh
